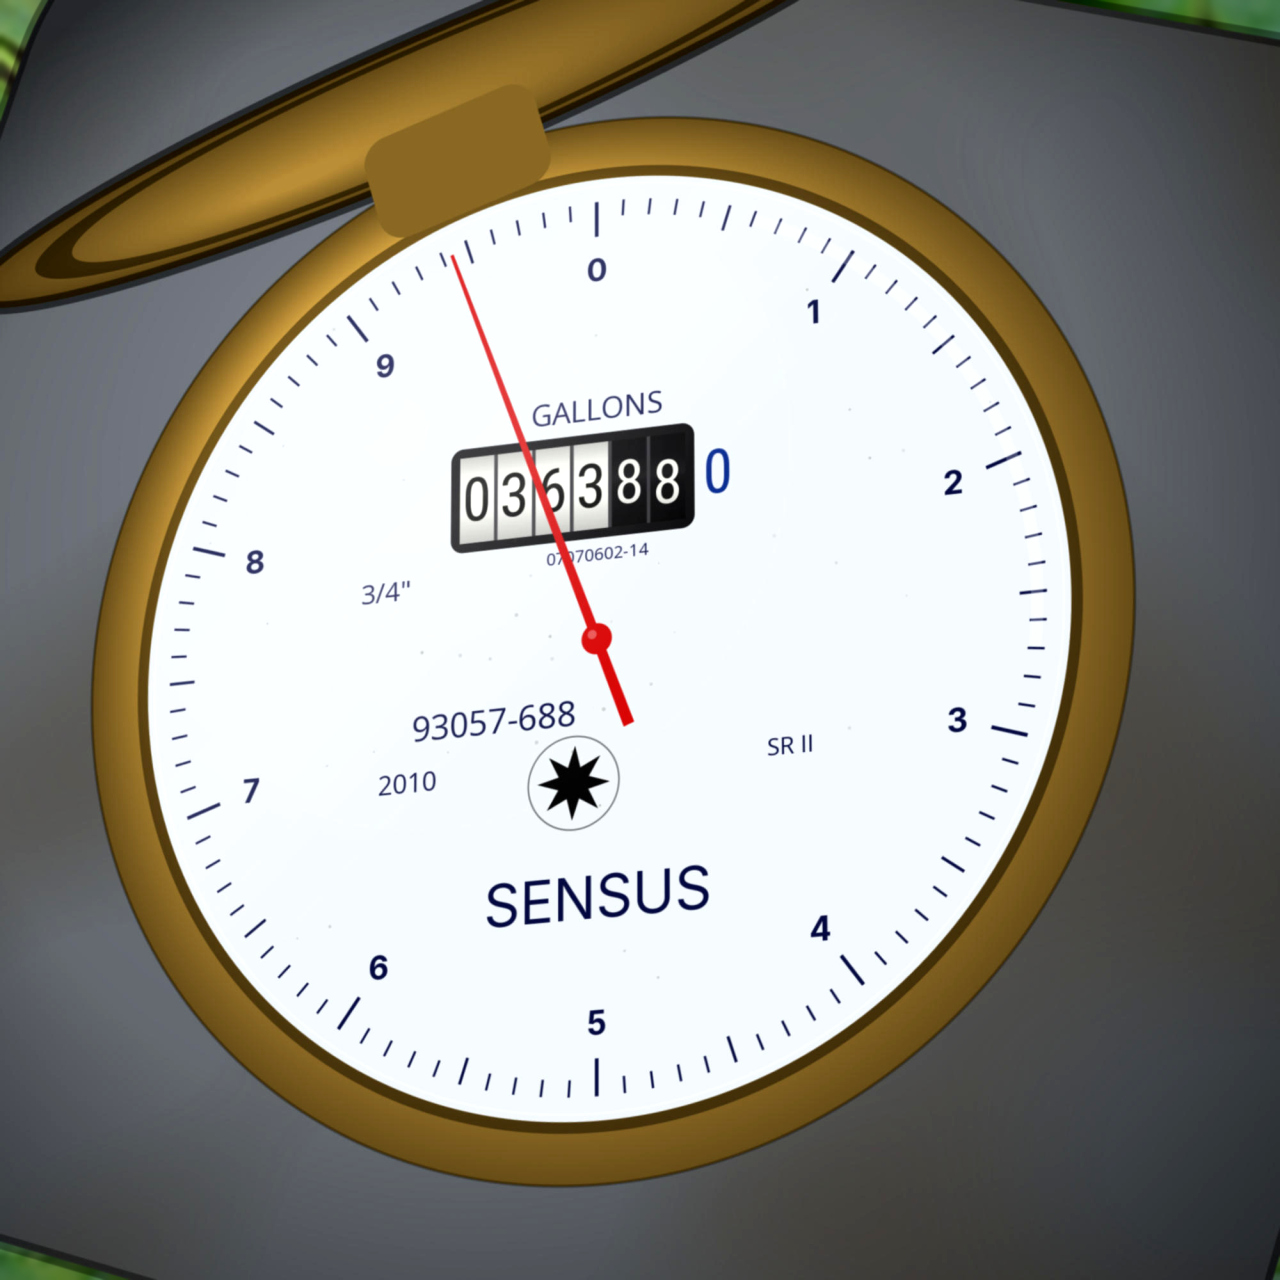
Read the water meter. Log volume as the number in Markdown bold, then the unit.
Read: **363879.4** gal
